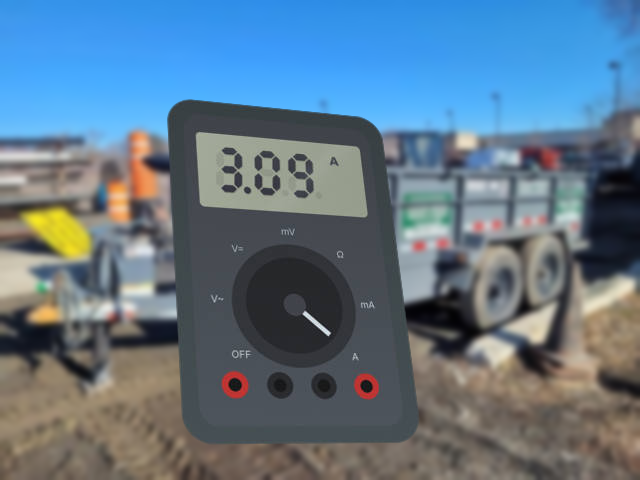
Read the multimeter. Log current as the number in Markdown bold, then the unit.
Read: **3.09** A
